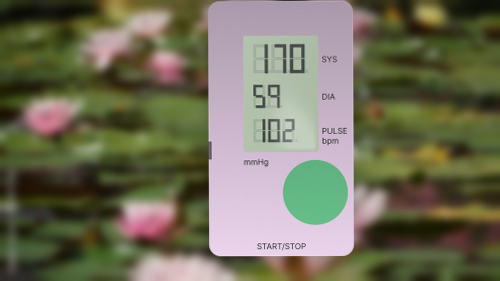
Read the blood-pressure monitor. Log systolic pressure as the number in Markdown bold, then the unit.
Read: **170** mmHg
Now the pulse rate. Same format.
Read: **102** bpm
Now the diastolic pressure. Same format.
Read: **59** mmHg
